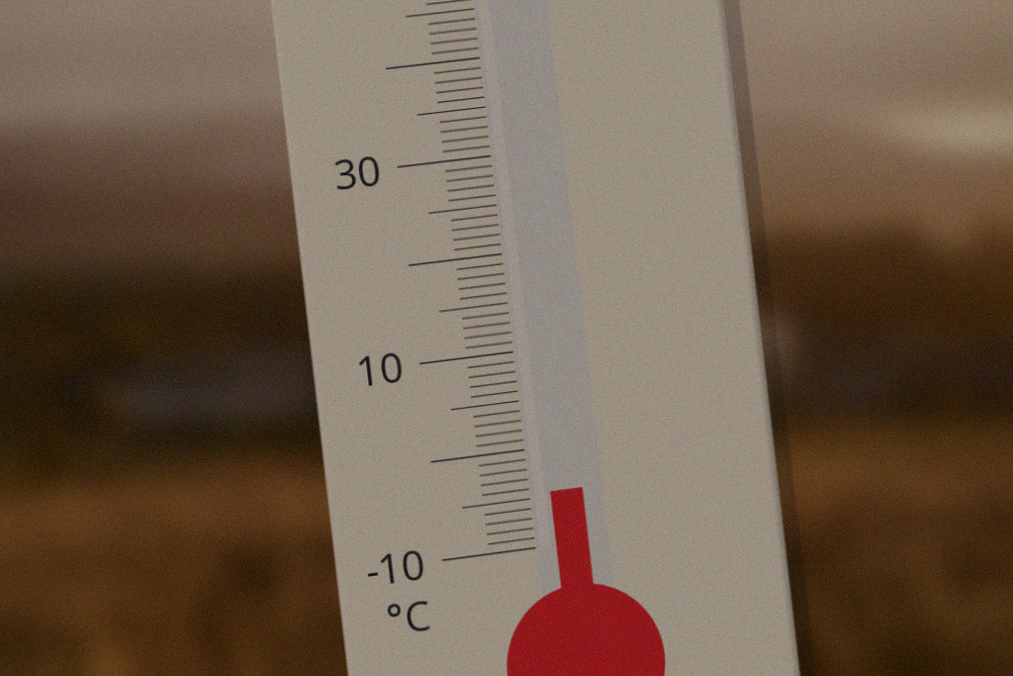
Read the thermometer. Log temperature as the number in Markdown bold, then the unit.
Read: **-4.5** °C
